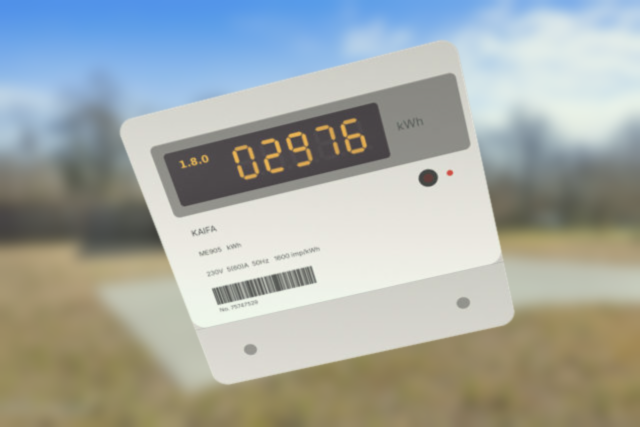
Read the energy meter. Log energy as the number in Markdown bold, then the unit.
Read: **2976** kWh
